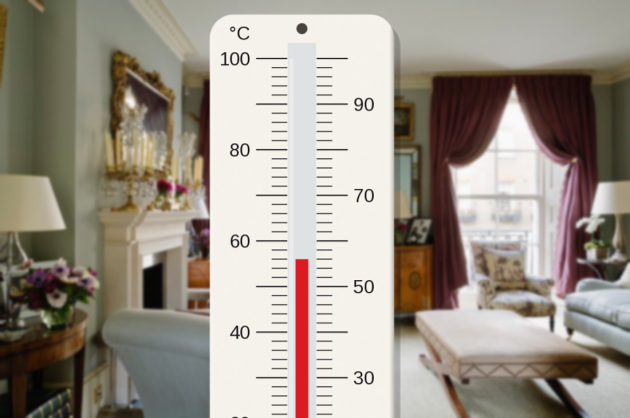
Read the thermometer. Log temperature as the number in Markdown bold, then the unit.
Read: **56** °C
